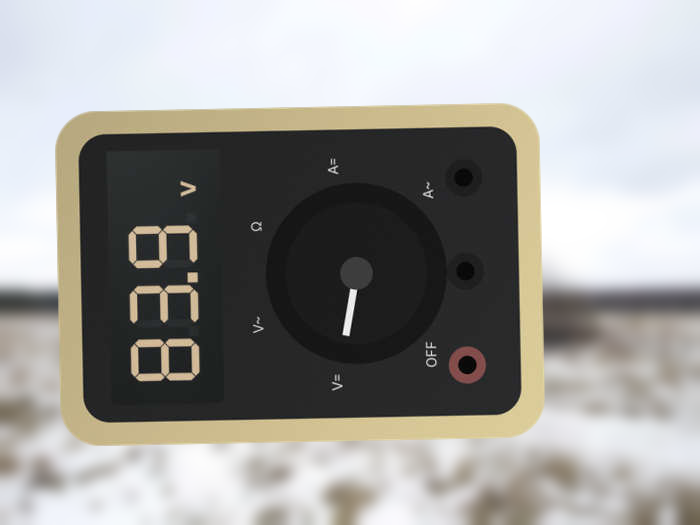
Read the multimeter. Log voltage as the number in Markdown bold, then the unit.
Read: **83.9** V
